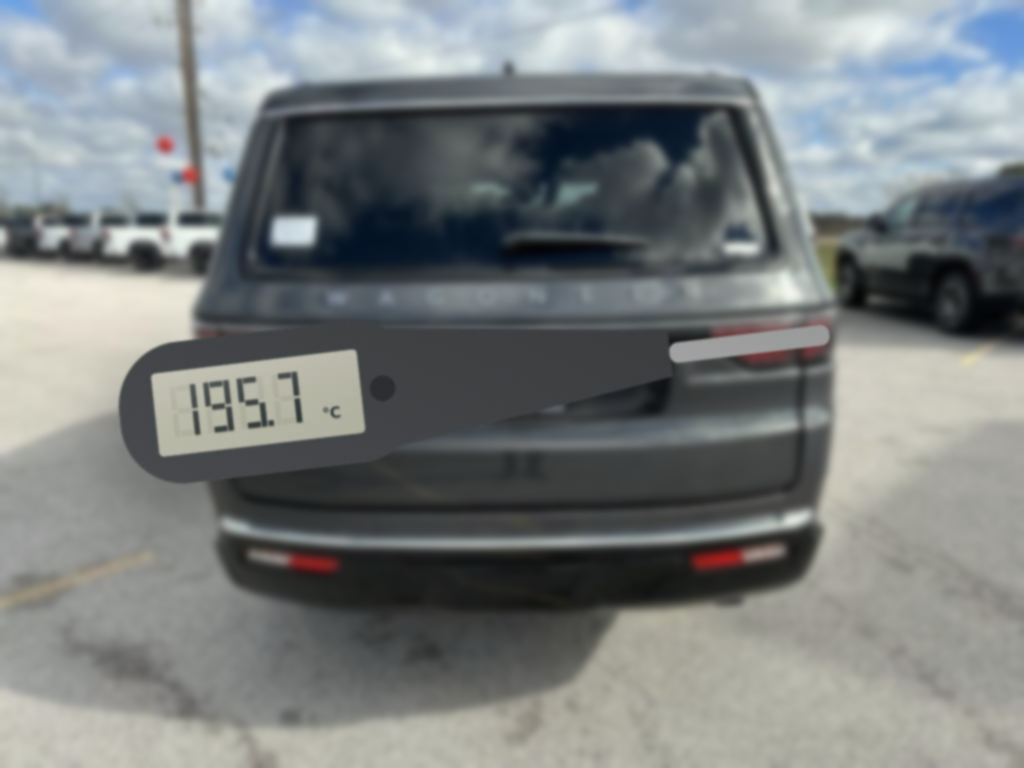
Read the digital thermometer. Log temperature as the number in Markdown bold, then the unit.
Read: **195.7** °C
